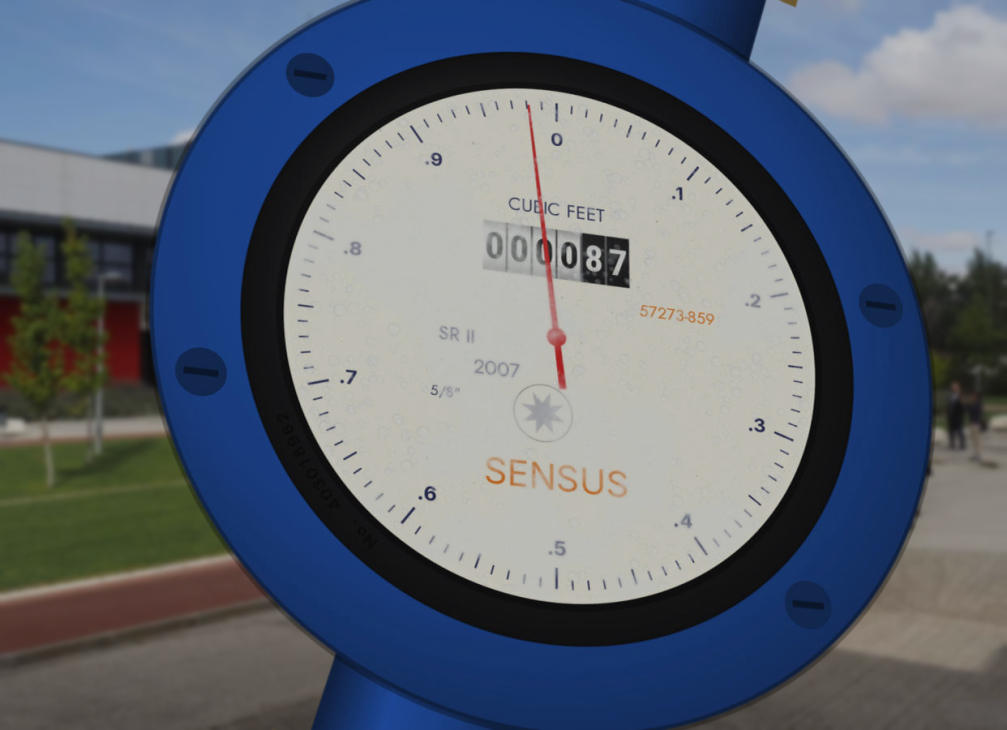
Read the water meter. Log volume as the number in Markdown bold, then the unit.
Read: **86.98** ft³
